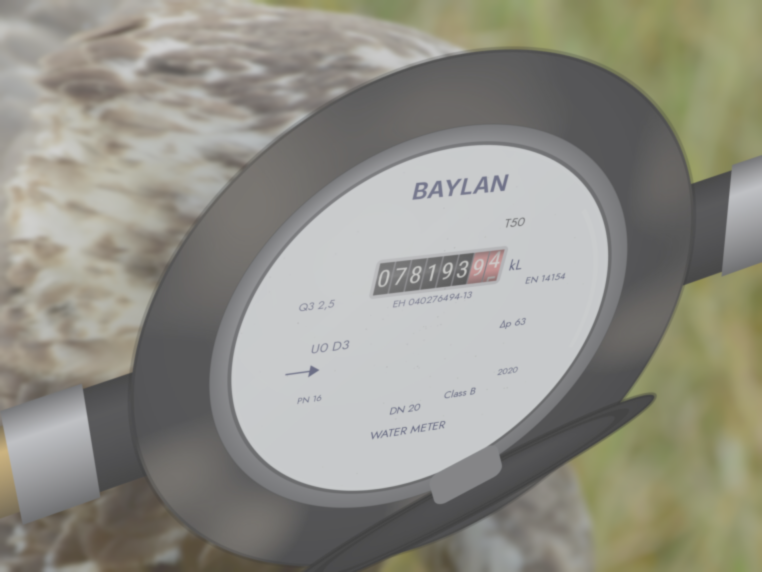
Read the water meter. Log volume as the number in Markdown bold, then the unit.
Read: **78193.94** kL
